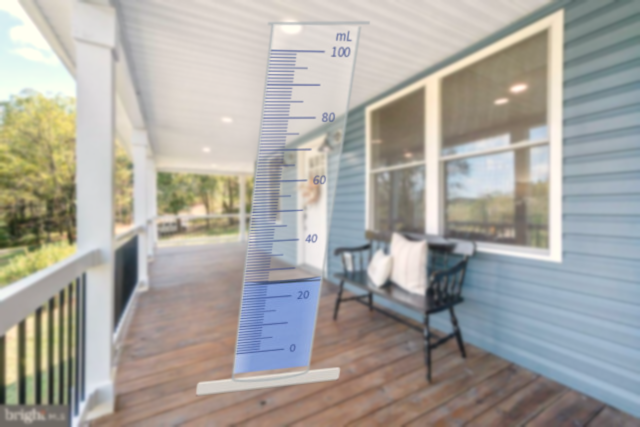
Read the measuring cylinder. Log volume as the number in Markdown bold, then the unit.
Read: **25** mL
